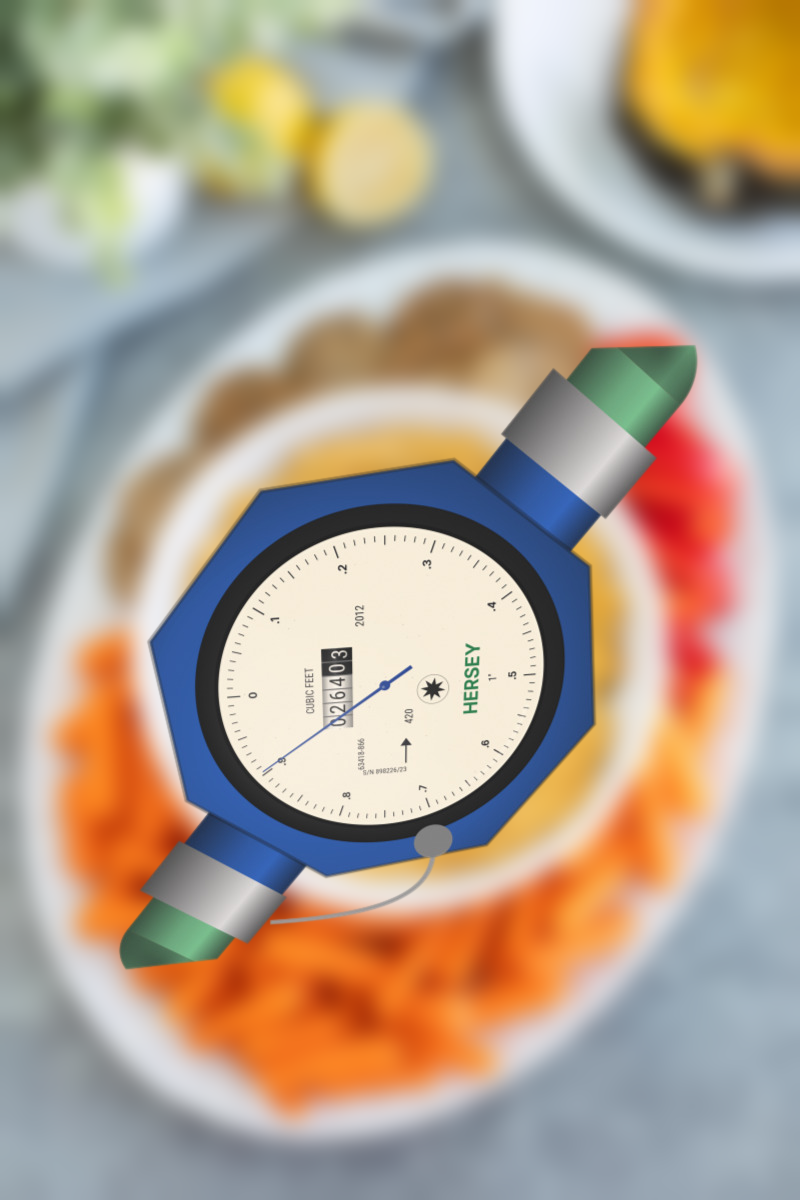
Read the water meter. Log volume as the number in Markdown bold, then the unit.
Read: **26402.90** ft³
